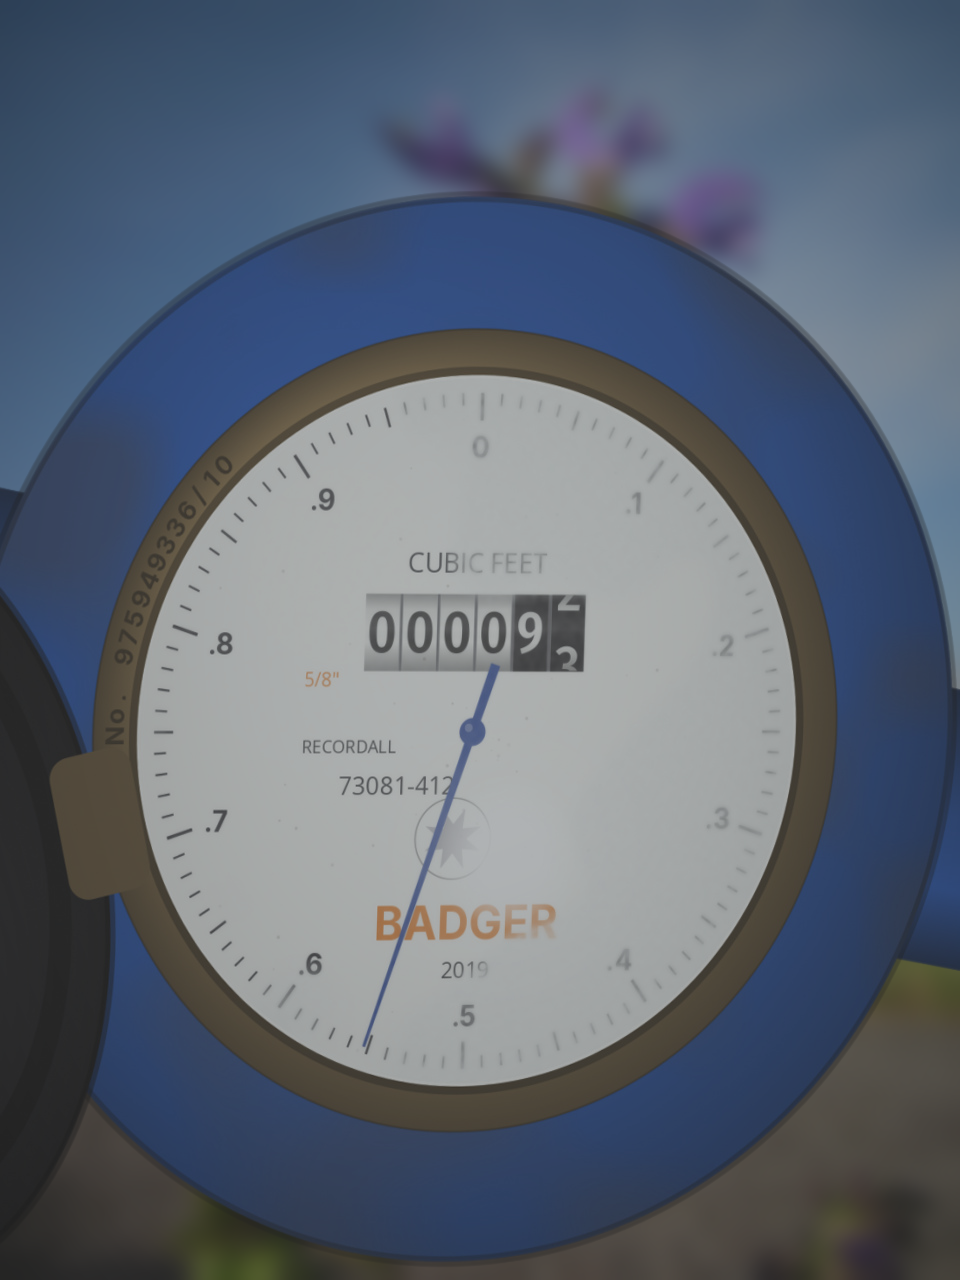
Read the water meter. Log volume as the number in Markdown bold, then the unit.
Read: **92.55** ft³
